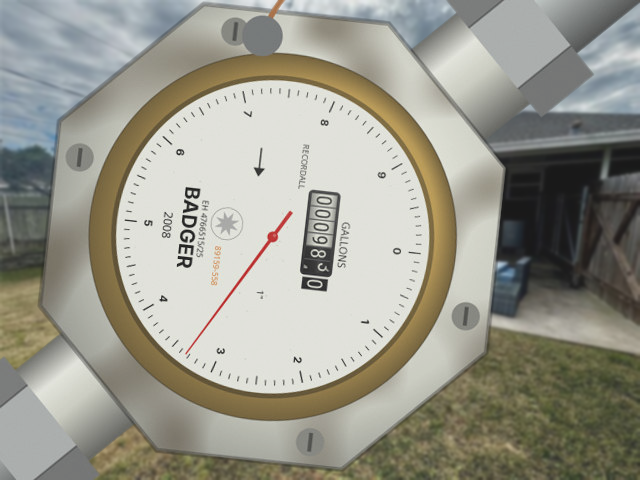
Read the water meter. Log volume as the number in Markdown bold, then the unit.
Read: **9833.3** gal
